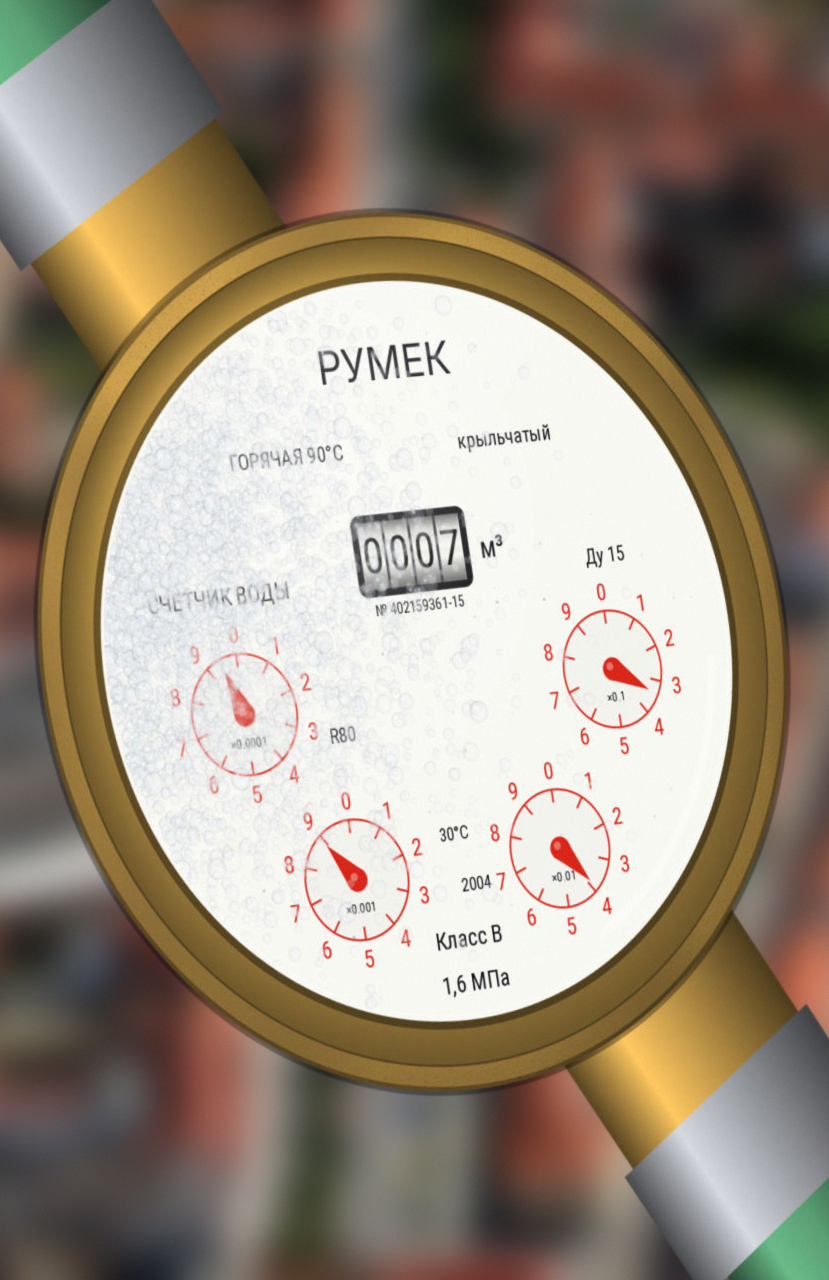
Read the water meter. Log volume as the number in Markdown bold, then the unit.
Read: **7.3389** m³
